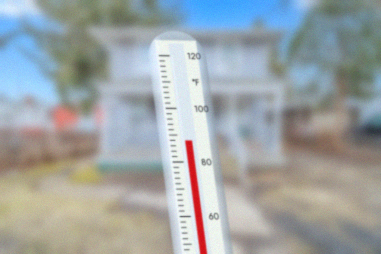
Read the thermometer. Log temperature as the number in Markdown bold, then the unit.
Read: **88** °F
